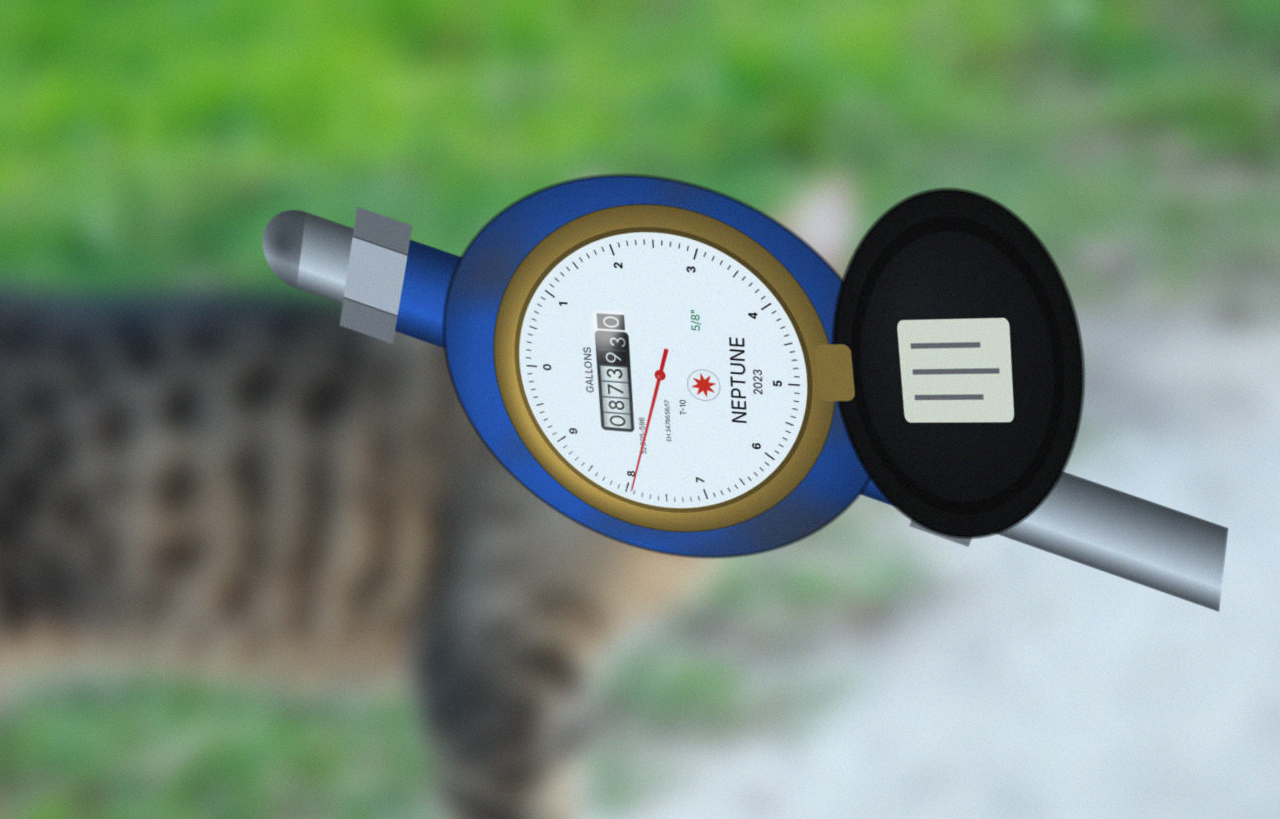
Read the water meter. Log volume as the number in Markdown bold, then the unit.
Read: **873927.9** gal
